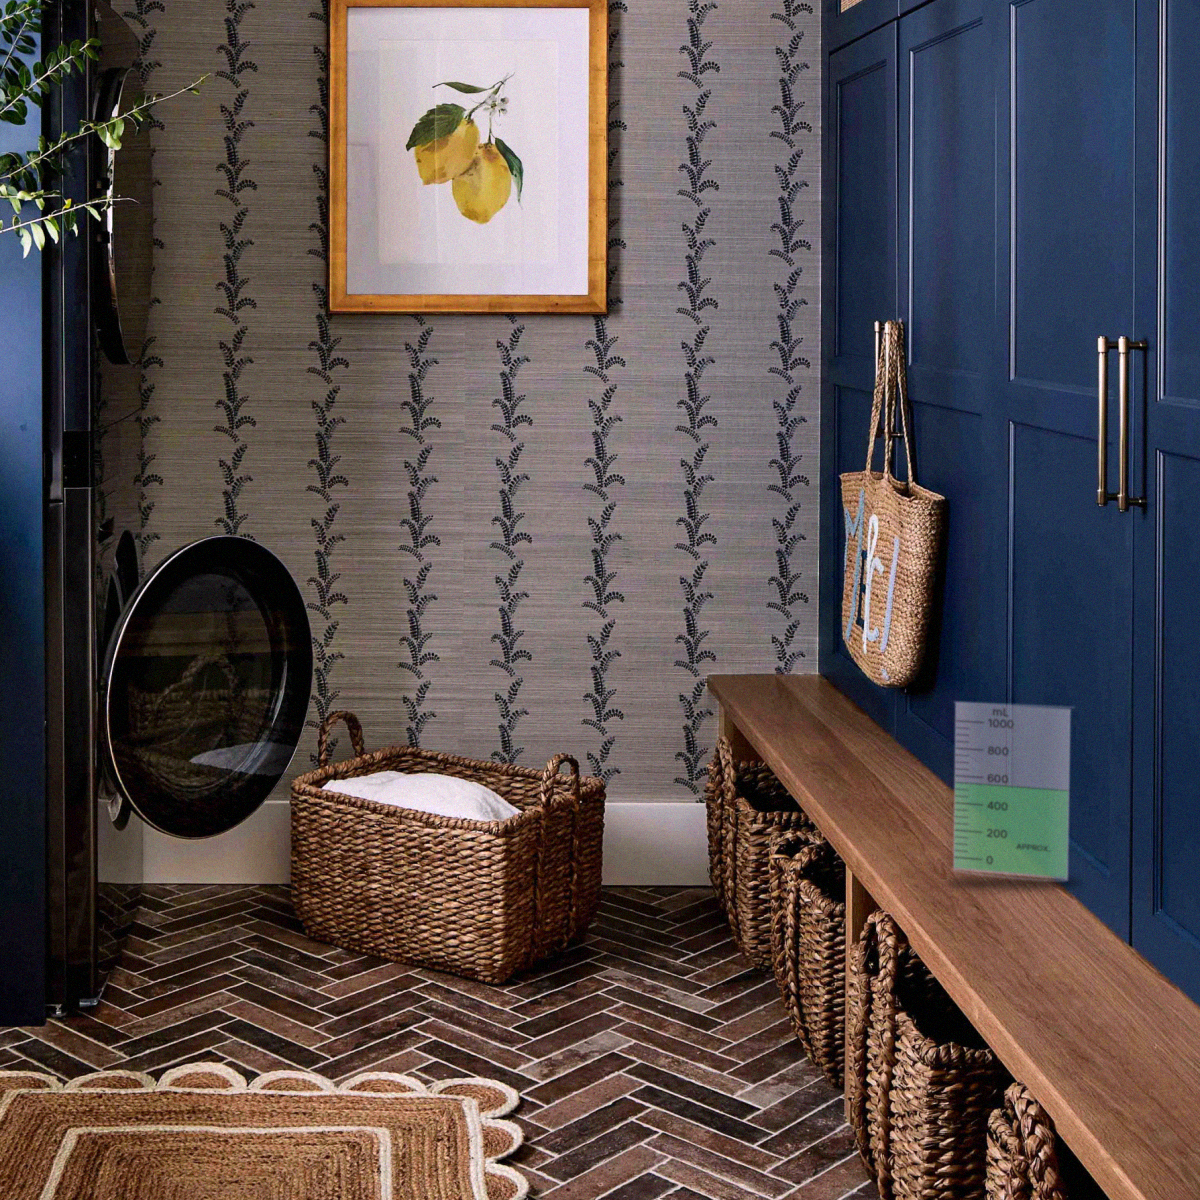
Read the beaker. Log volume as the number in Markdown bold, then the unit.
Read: **550** mL
